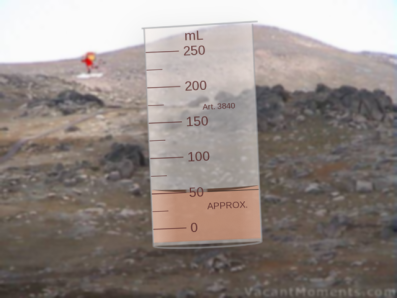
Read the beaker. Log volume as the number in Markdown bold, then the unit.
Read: **50** mL
